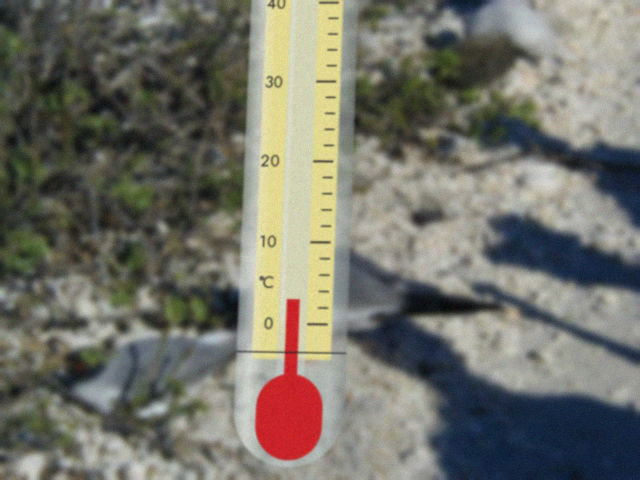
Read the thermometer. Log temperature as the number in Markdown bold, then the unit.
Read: **3** °C
